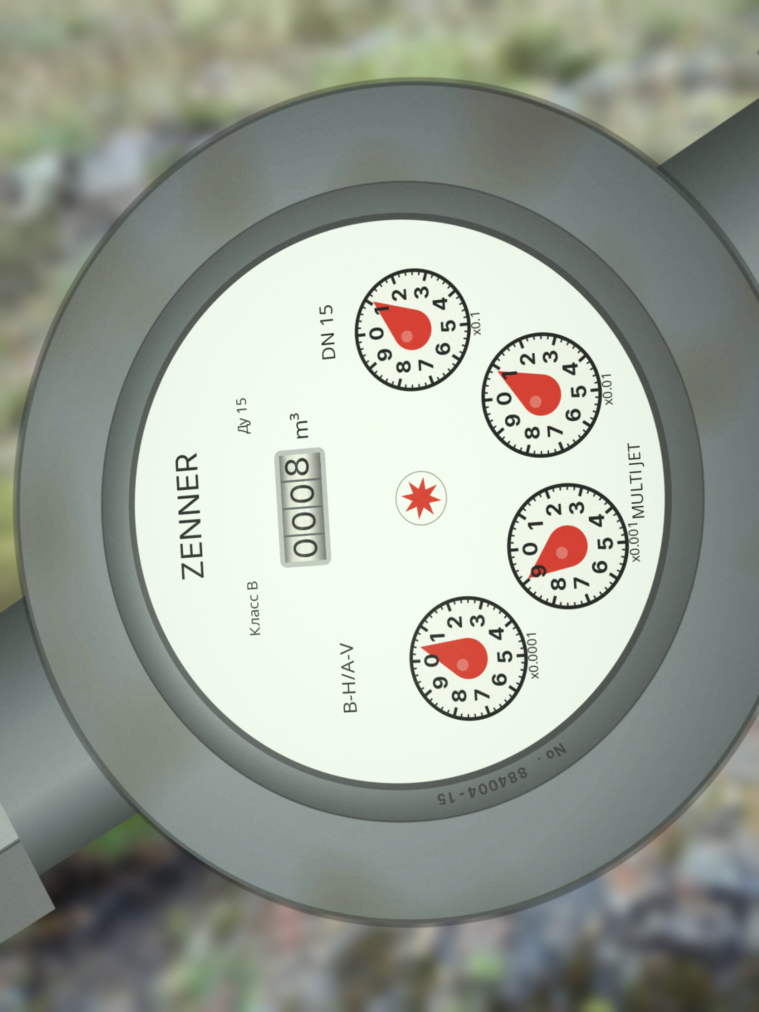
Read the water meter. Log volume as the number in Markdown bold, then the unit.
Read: **8.1090** m³
